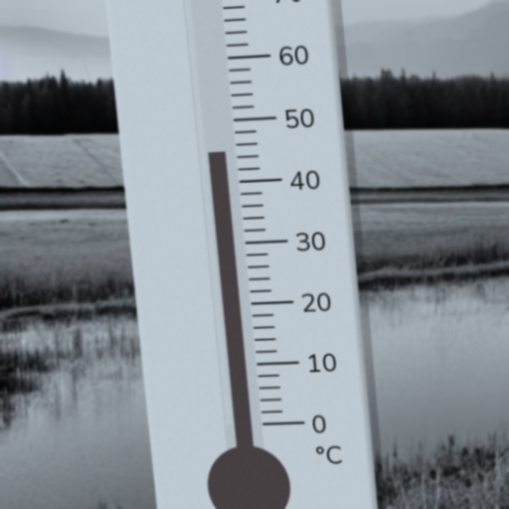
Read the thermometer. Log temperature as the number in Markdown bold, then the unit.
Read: **45** °C
